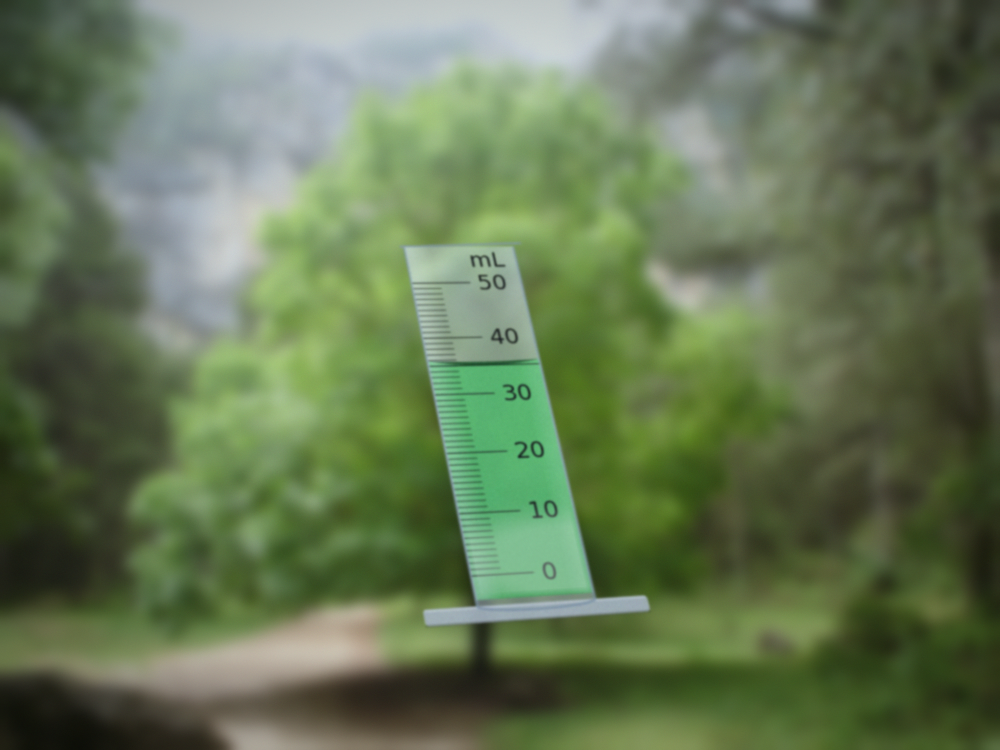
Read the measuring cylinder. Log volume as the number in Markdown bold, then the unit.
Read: **35** mL
